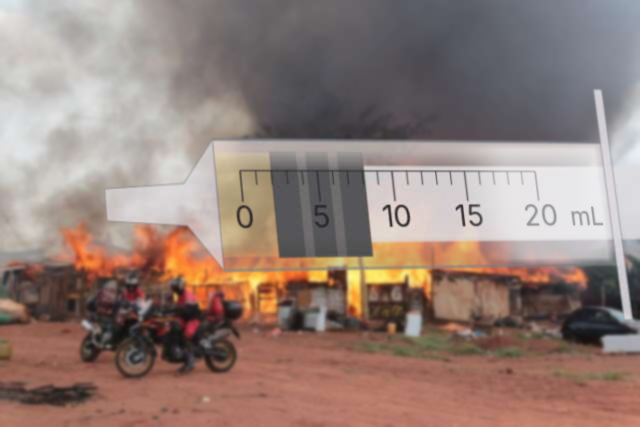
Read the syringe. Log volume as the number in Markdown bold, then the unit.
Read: **2** mL
